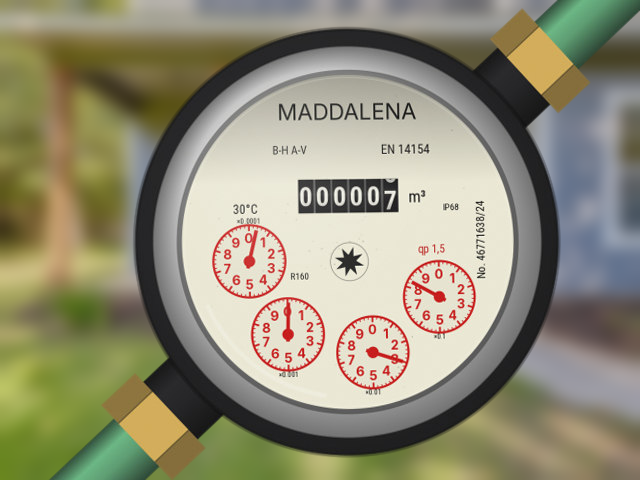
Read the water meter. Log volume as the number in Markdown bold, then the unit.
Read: **6.8300** m³
